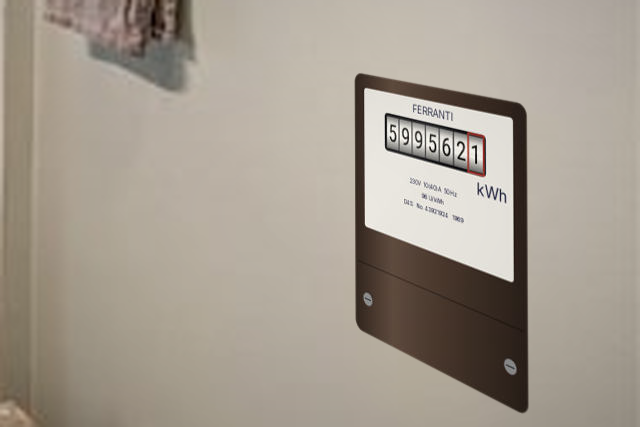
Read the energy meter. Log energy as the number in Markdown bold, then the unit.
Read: **599562.1** kWh
